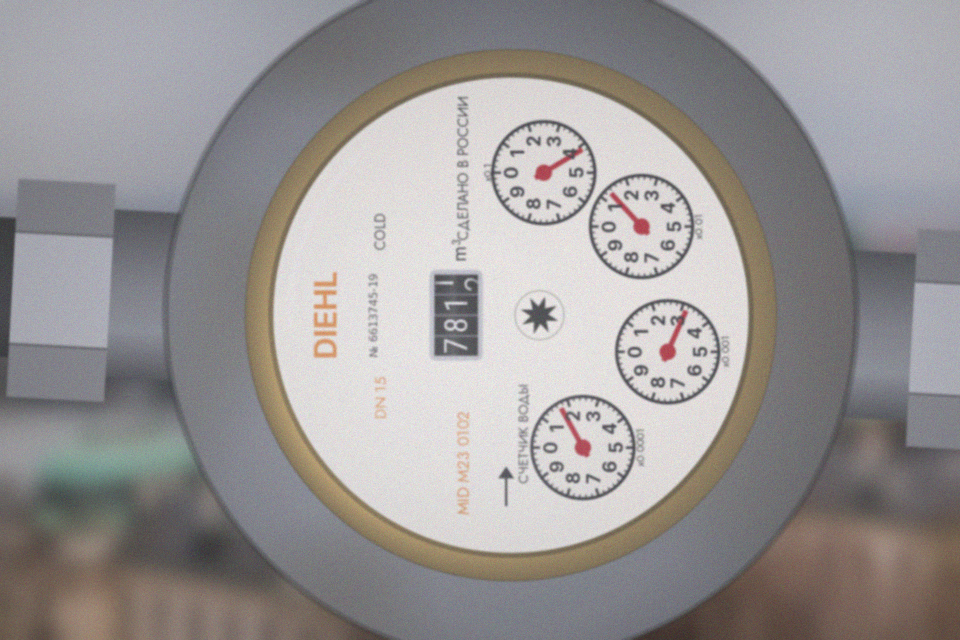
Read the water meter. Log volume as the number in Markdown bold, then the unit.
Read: **7811.4131** m³
